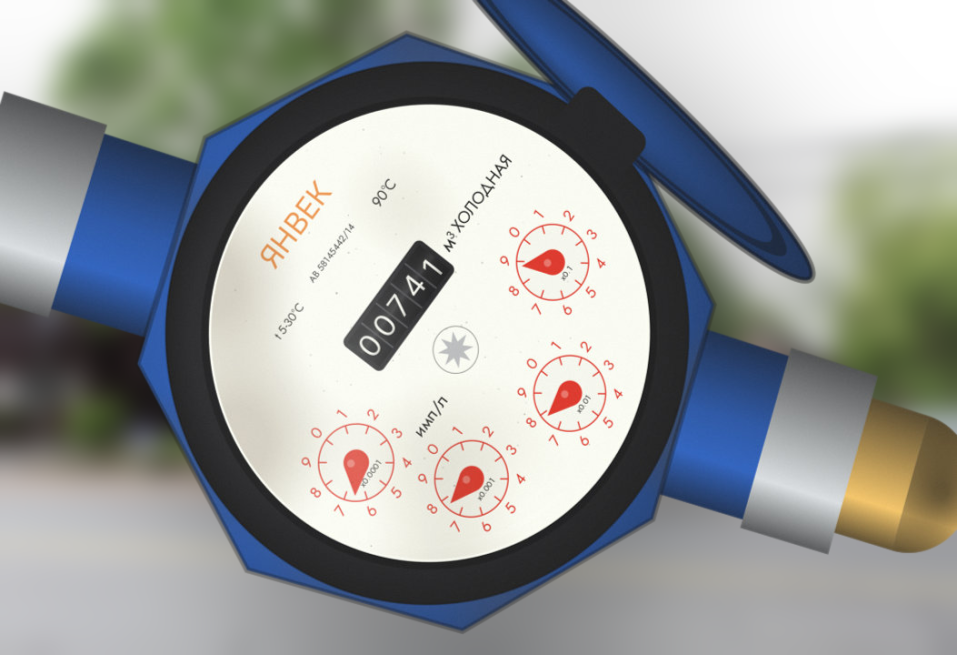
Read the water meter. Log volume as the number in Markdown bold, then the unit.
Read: **740.8776** m³
